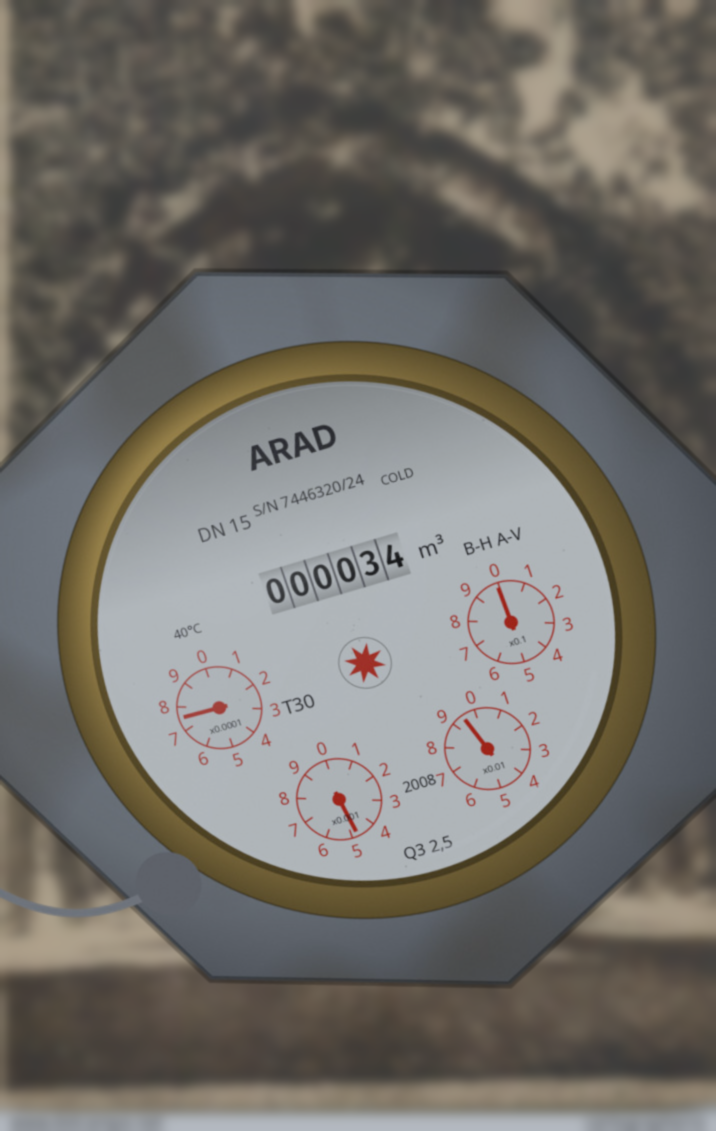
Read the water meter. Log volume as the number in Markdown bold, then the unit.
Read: **33.9947** m³
